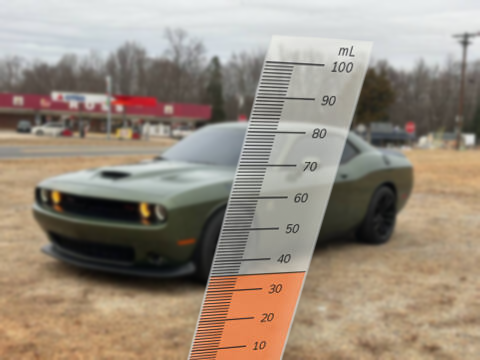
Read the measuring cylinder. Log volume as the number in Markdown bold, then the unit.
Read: **35** mL
